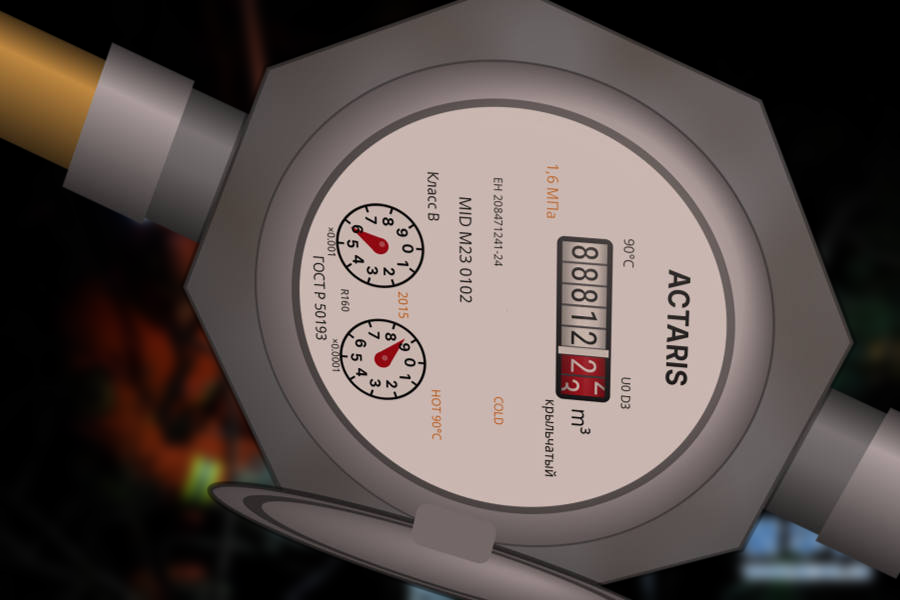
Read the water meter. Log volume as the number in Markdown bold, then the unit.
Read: **88812.2258** m³
